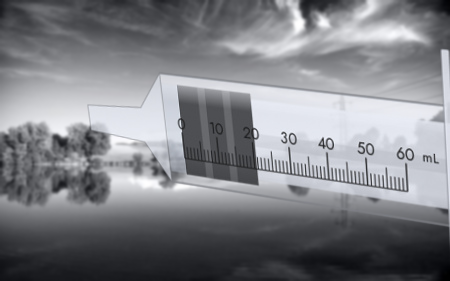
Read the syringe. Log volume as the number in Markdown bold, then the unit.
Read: **0** mL
